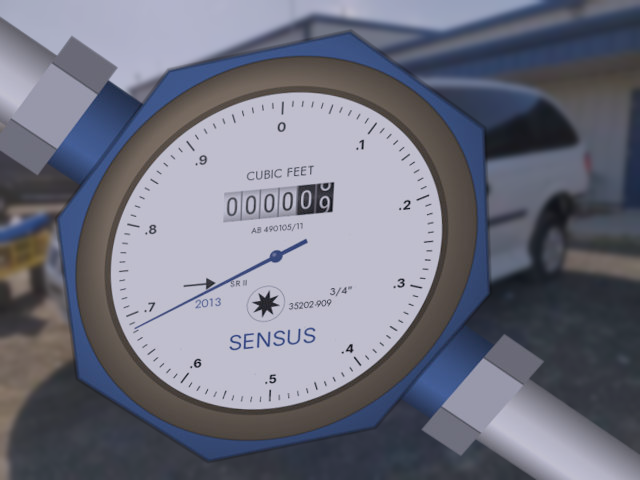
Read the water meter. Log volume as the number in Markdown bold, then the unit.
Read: **8.68** ft³
